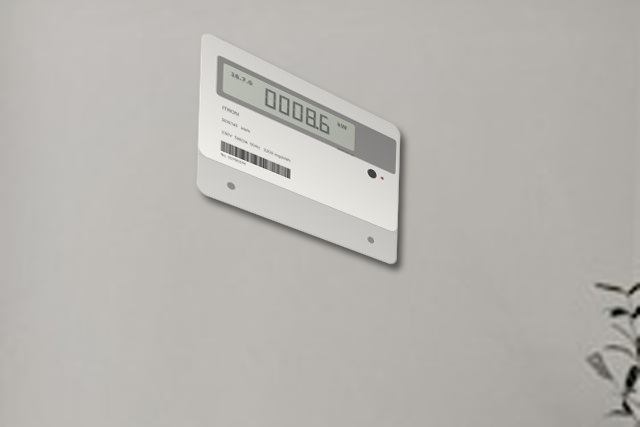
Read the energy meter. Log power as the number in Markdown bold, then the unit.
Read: **8.6** kW
